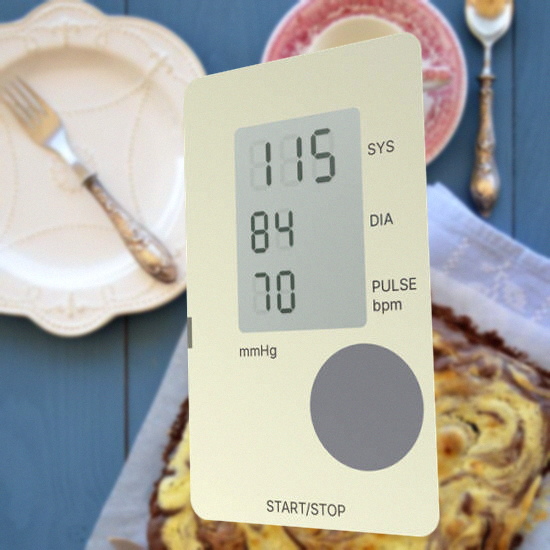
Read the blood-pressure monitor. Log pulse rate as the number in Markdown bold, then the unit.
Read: **70** bpm
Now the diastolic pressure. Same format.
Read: **84** mmHg
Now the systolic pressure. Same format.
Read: **115** mmHg
